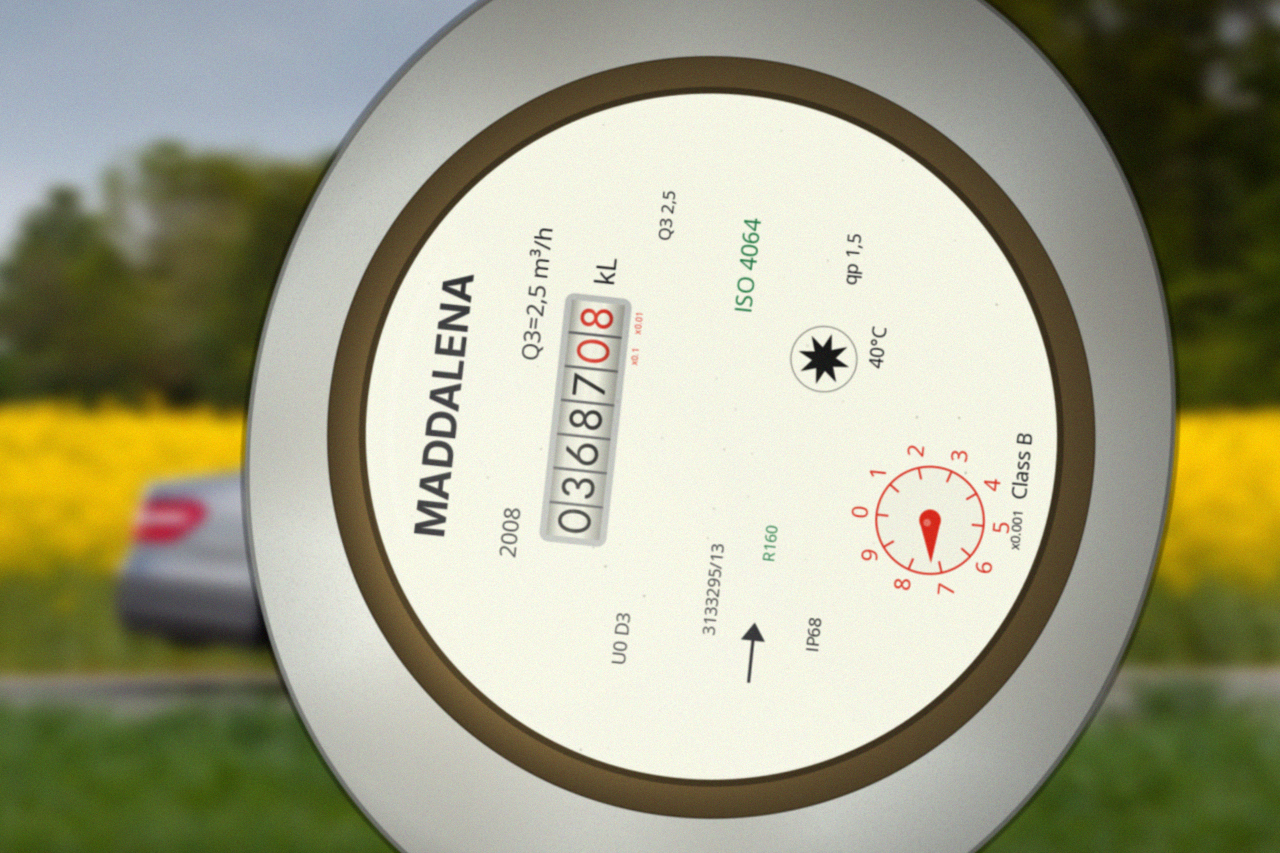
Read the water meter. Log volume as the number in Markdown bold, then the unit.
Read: **3687.087** kL
